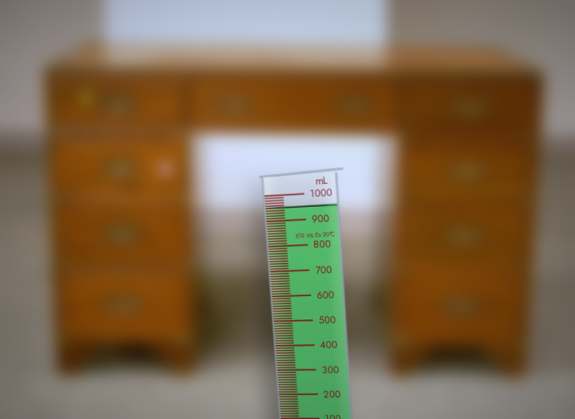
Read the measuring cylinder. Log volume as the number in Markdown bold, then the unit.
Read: **950** mL
